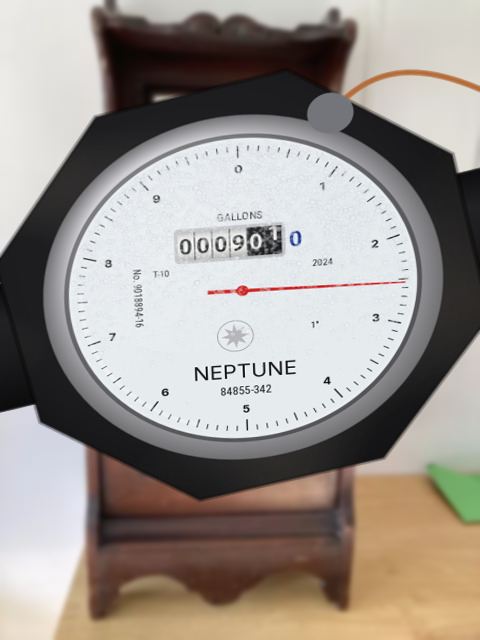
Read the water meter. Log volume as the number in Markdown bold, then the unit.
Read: **9012.5** gal
